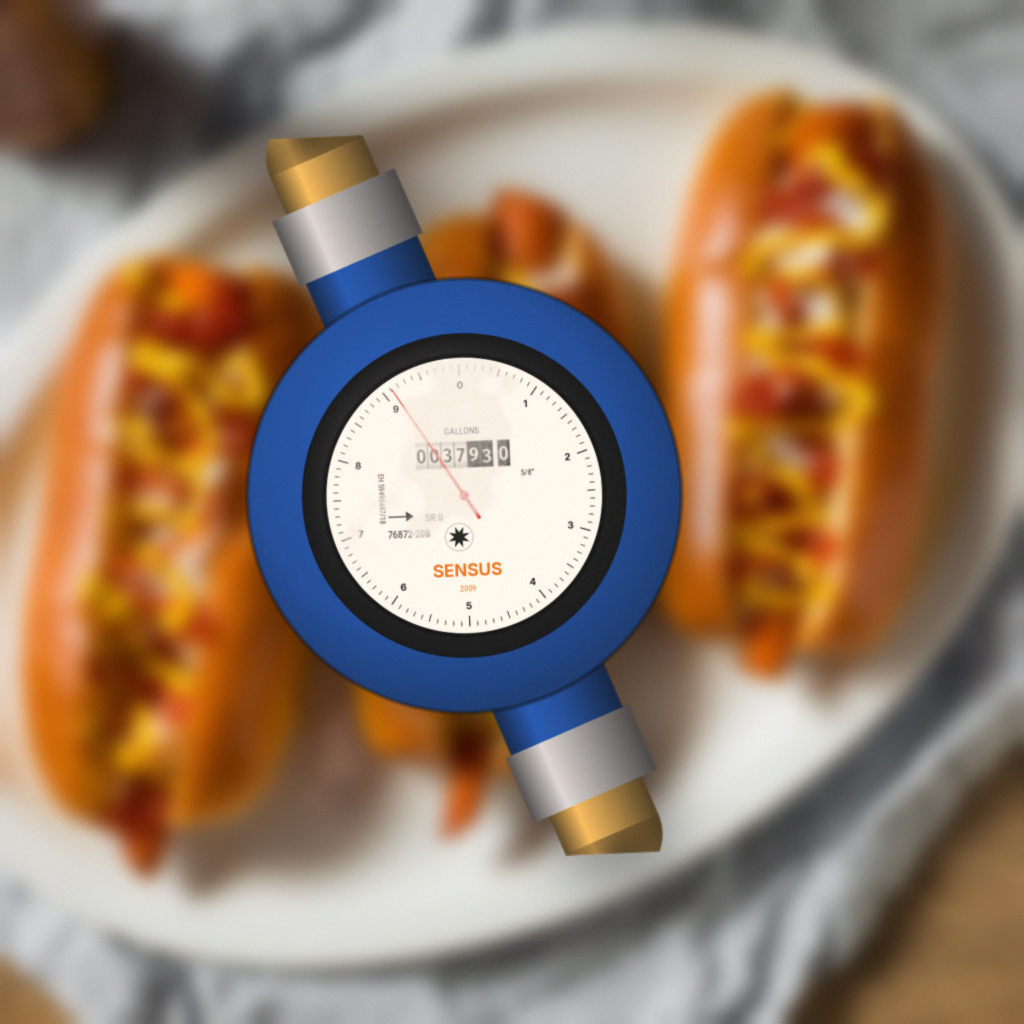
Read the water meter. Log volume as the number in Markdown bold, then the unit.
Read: **37929.1** gal
